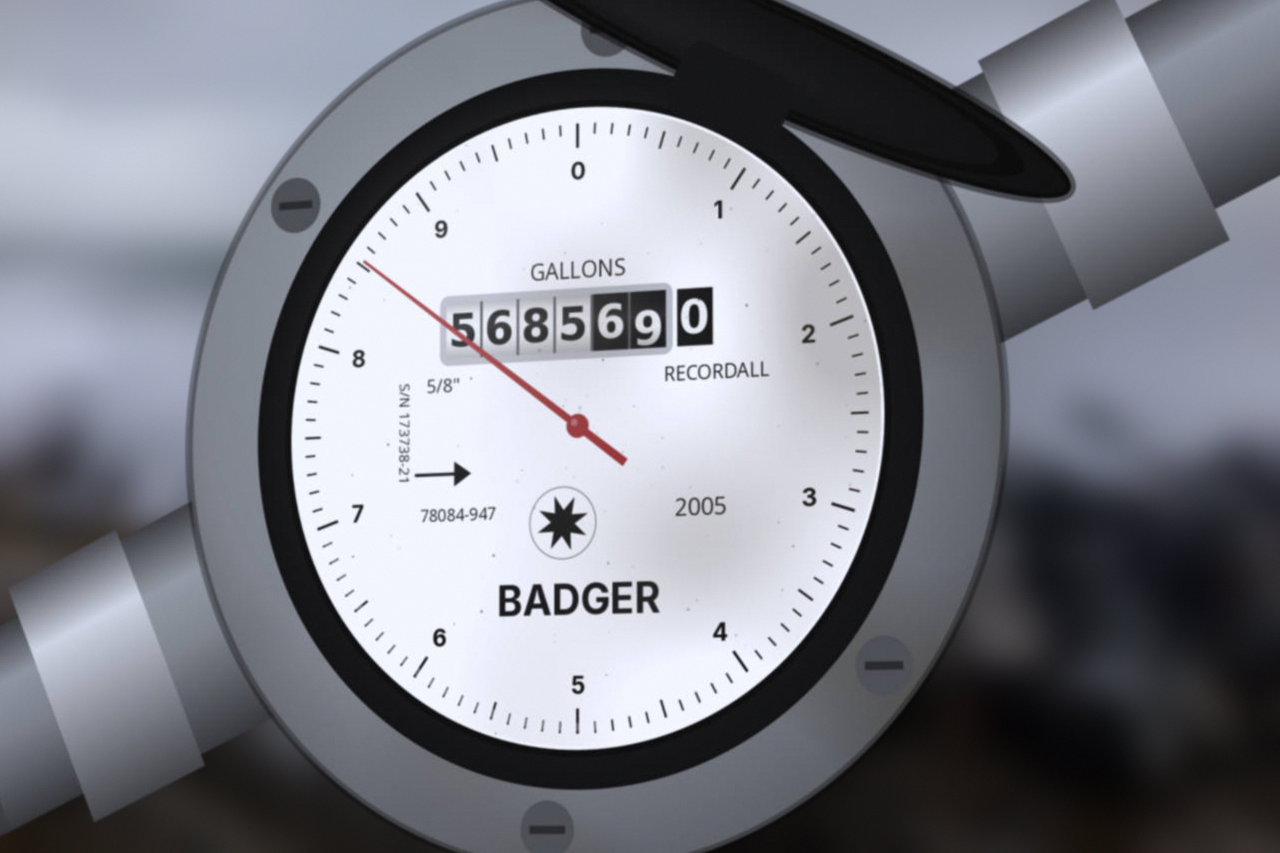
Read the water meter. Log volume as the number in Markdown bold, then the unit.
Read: **5685688.5** gal
